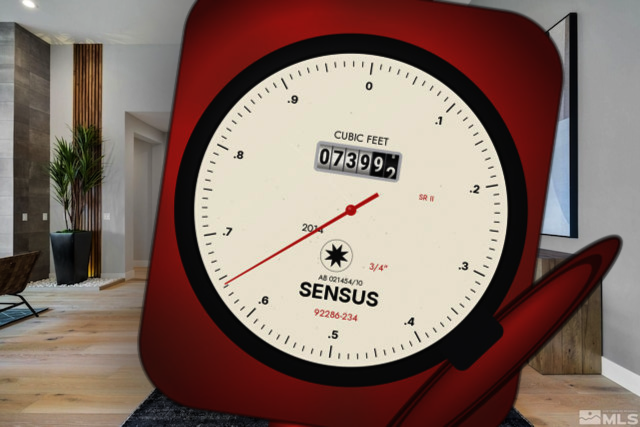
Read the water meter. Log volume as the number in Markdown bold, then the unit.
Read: **73991.64** ft³
